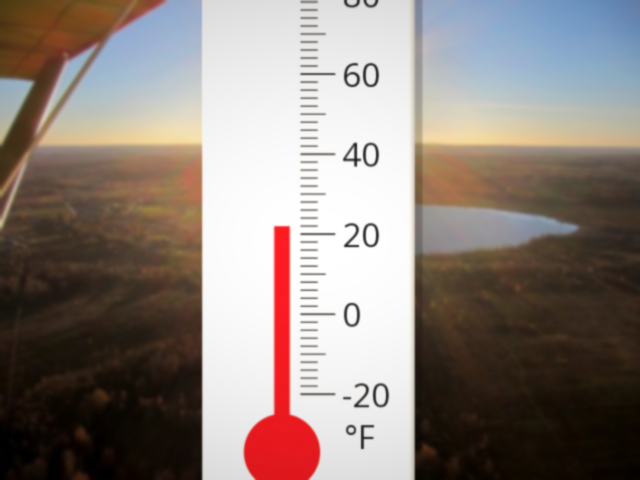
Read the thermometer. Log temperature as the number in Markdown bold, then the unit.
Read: **22** °F
